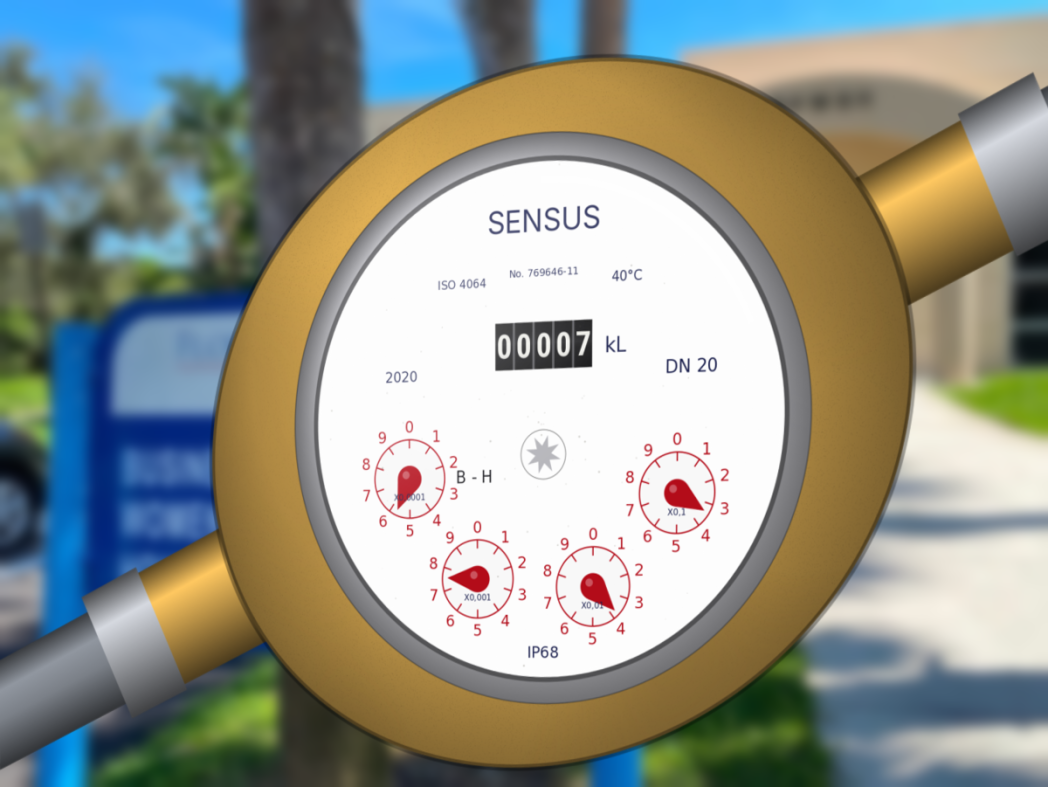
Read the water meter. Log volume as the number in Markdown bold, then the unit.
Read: **7.3375** kL
